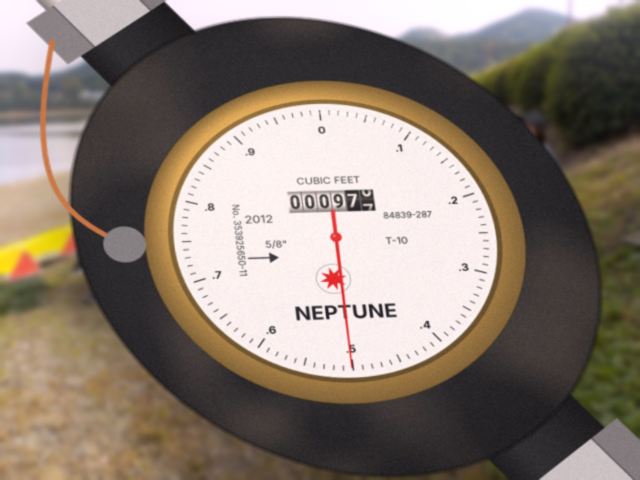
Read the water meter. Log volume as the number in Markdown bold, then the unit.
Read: **976.50** ft³
